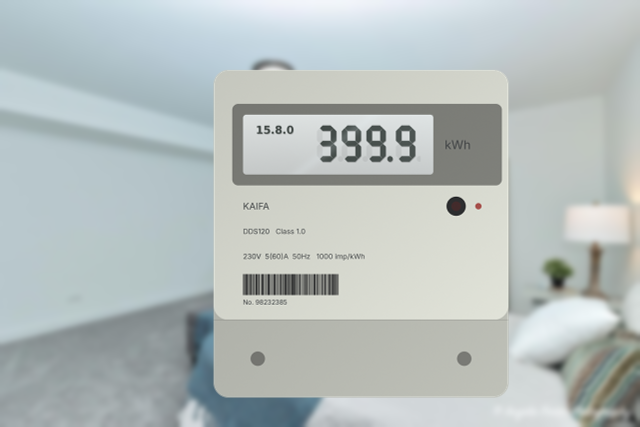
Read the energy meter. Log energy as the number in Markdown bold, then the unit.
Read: **399.9** kWh
